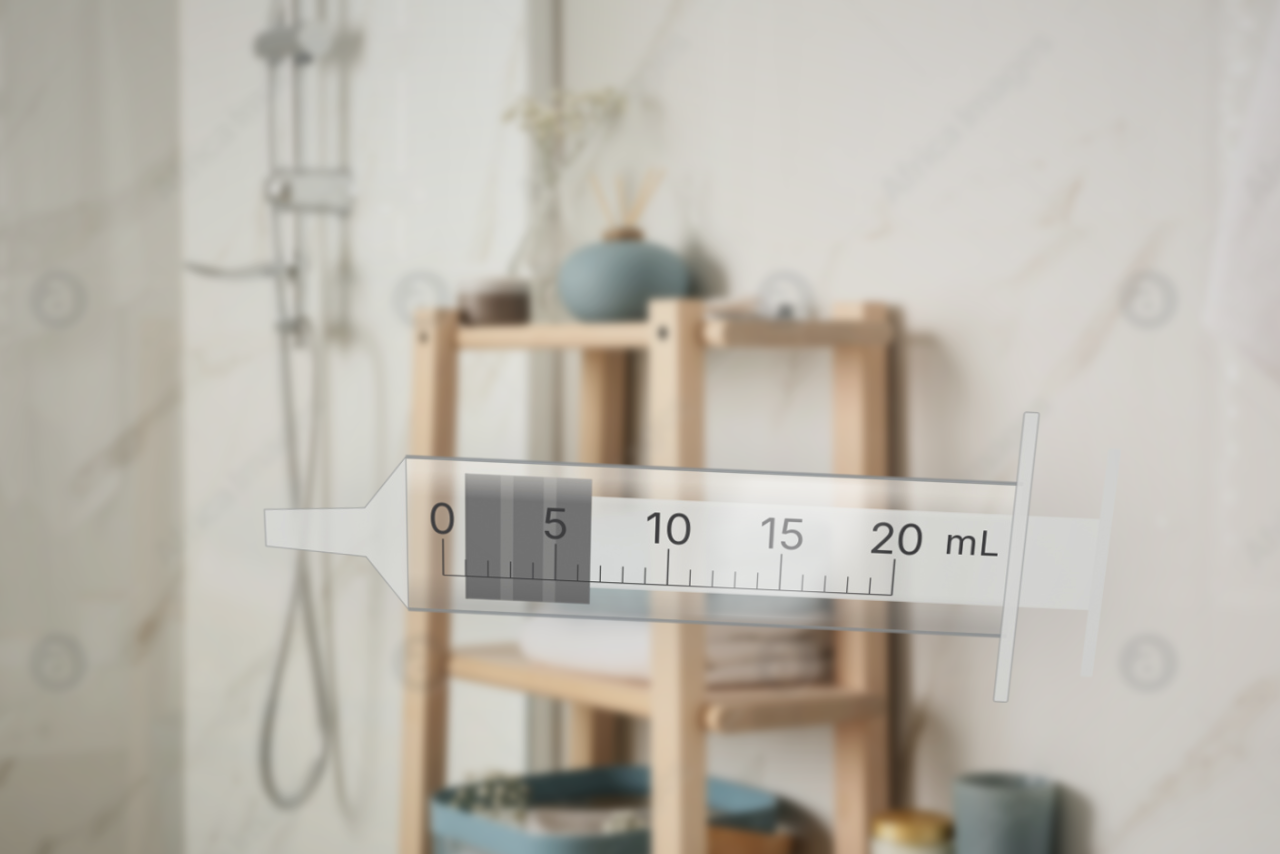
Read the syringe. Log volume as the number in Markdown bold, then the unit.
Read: **1** mL
